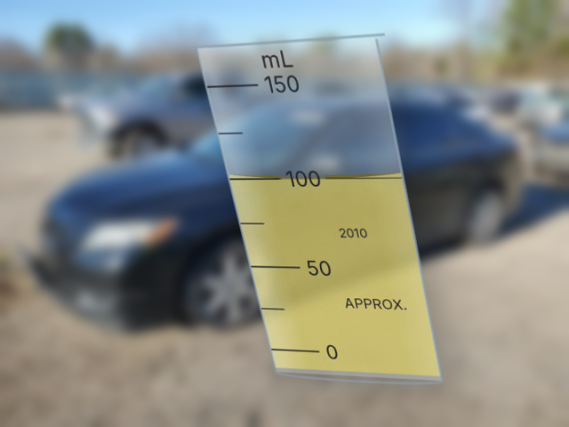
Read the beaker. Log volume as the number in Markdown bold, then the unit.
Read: **100** mL
